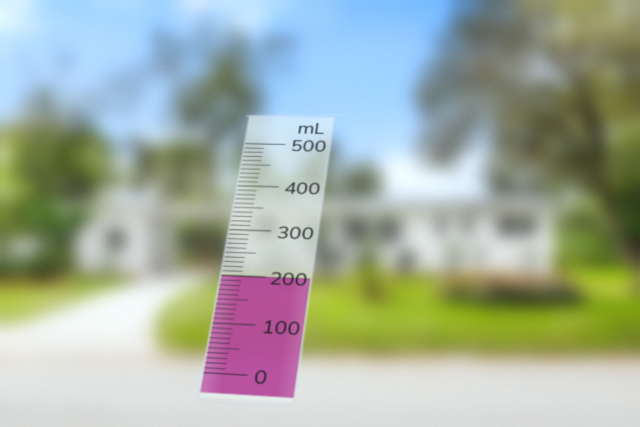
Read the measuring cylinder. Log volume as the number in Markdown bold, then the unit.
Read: **200** mL
